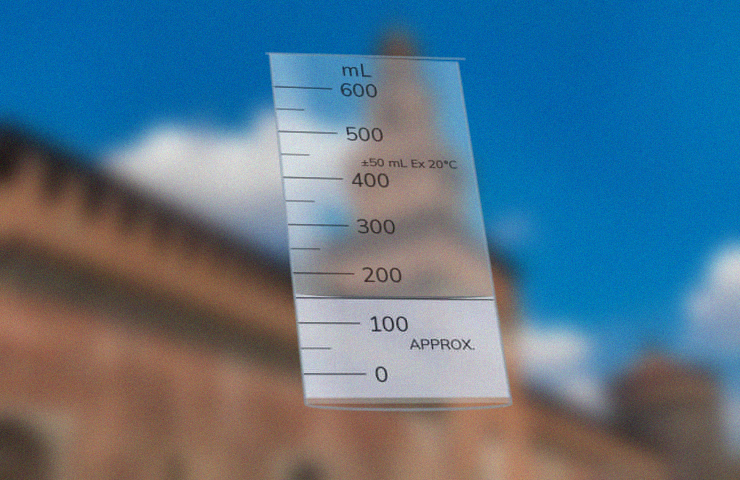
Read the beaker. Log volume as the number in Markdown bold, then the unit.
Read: **150** mL
